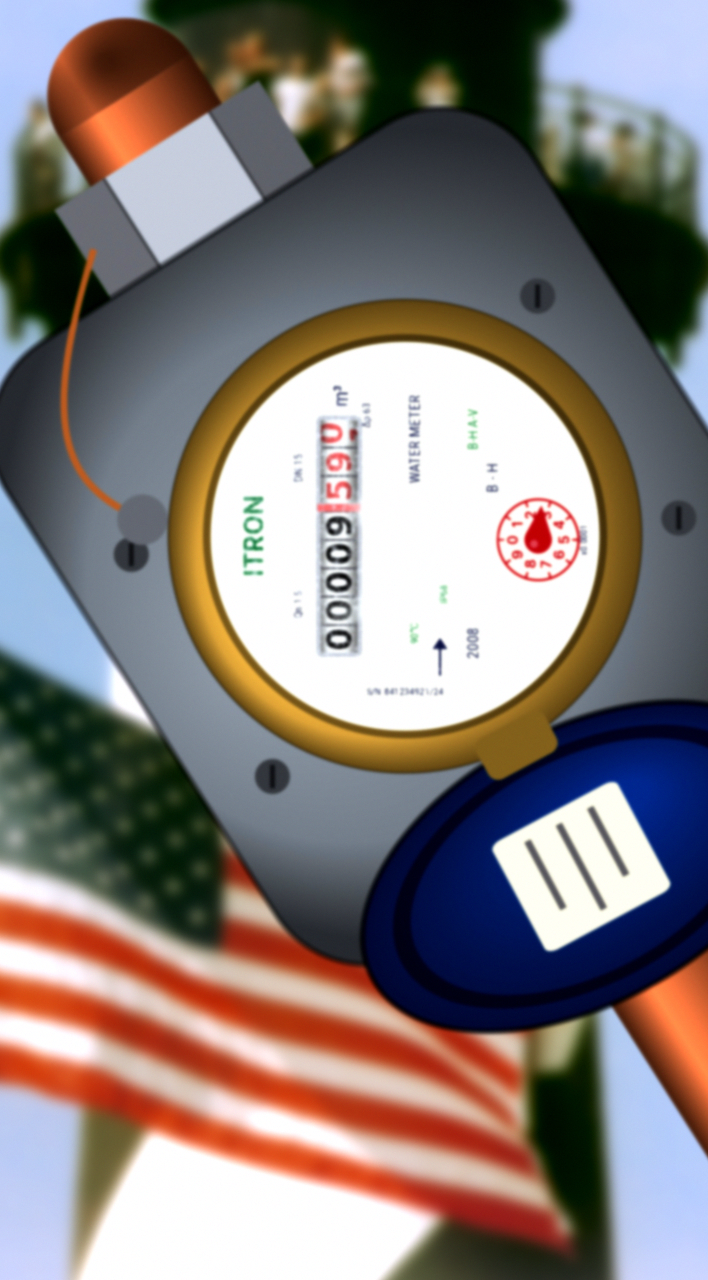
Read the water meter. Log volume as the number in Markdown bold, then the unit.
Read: **9.5902** m³
